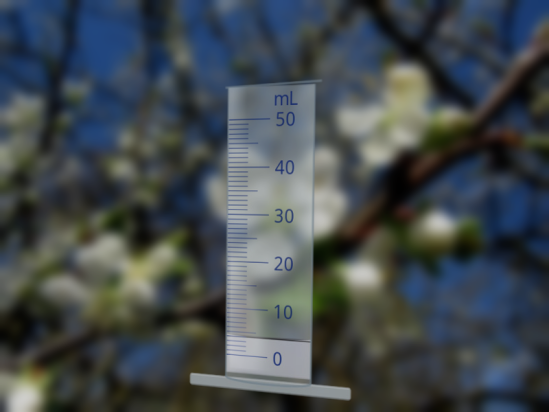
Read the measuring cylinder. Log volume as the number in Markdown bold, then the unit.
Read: **4** mL
